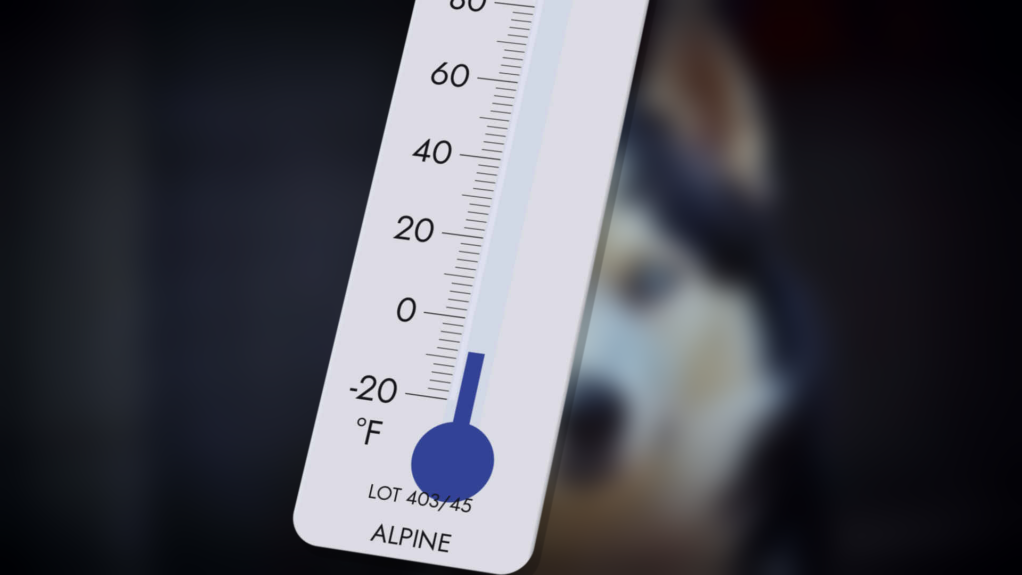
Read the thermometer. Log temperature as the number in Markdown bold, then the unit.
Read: **-8** °F
